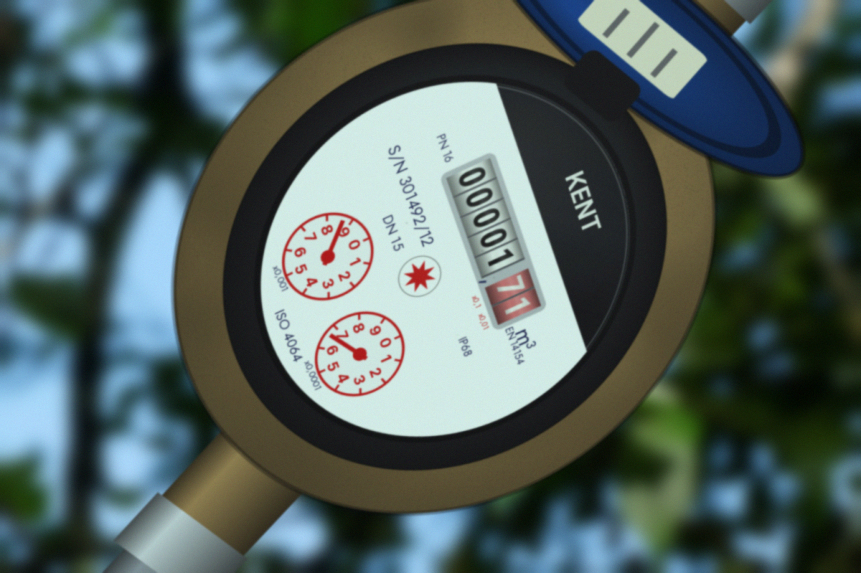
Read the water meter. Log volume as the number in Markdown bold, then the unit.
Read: **1.7186** m³
